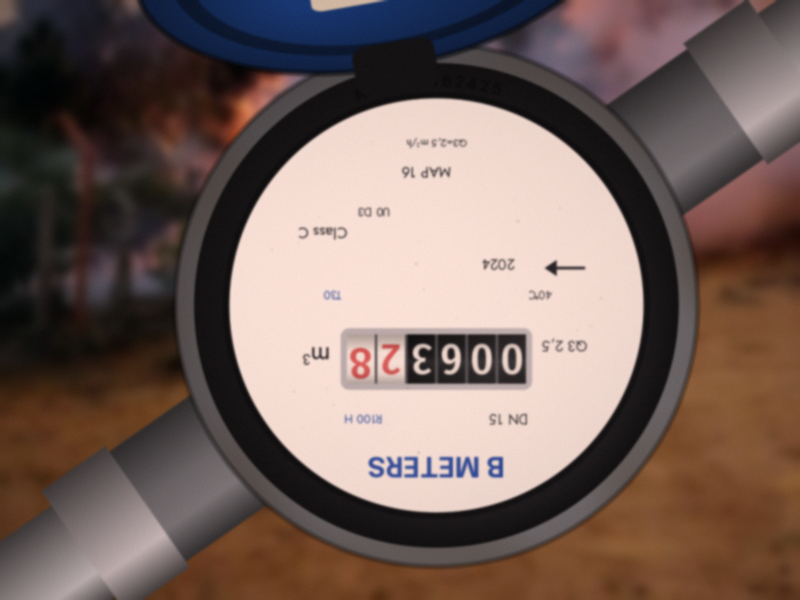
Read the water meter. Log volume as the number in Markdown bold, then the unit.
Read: **63.28** m³
